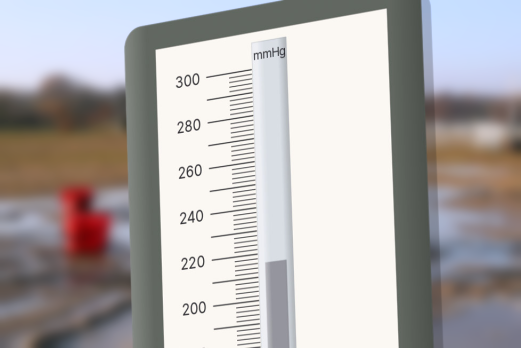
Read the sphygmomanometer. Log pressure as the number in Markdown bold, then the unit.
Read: **216** mmHg
